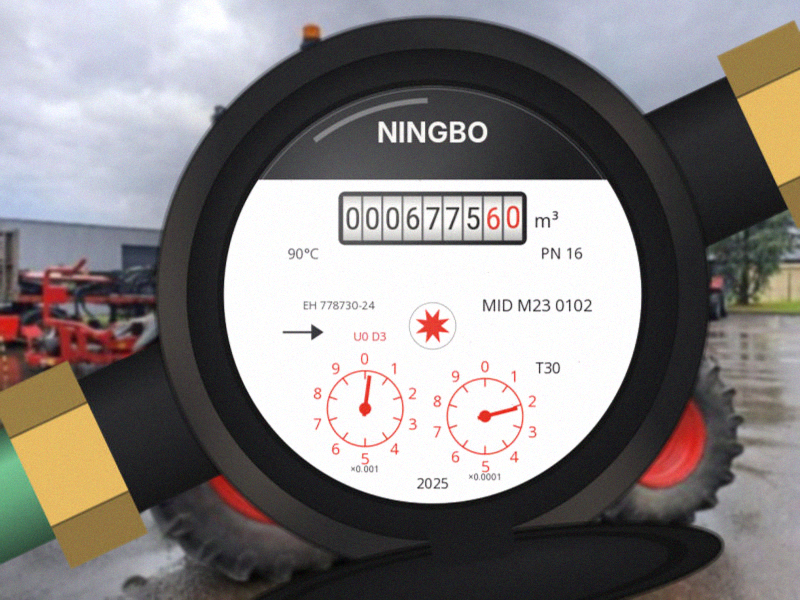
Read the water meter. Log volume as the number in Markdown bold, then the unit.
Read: **6775.6002** m³
